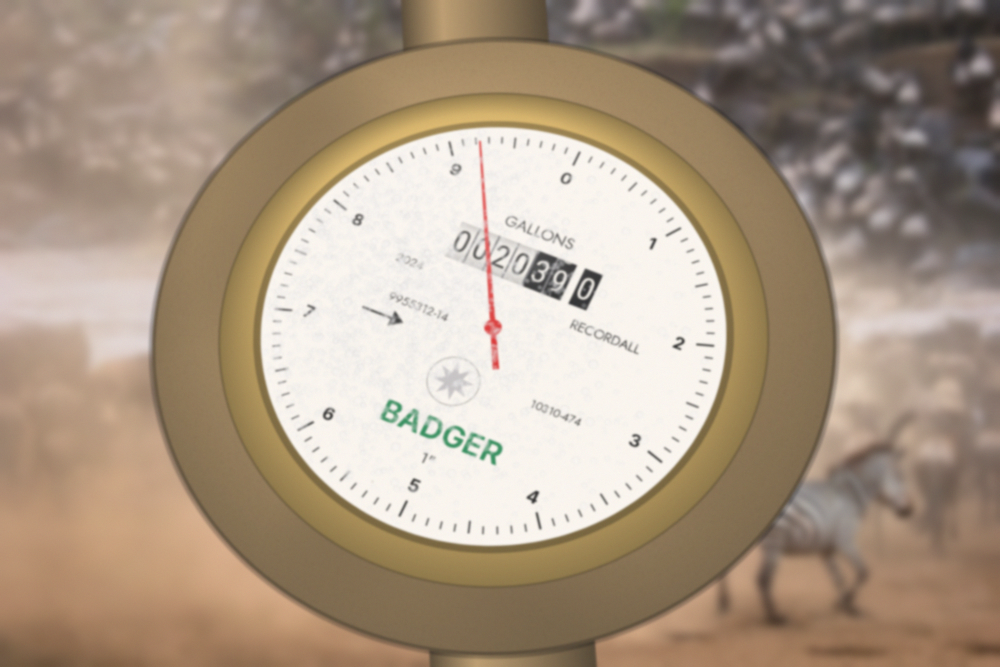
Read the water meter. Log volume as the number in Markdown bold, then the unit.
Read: **20389.2** gal
